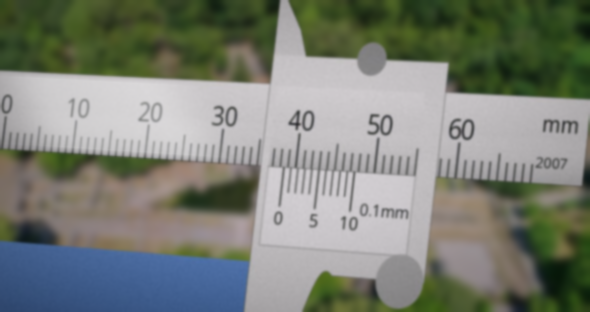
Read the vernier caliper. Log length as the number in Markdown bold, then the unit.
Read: **38.5** mm
